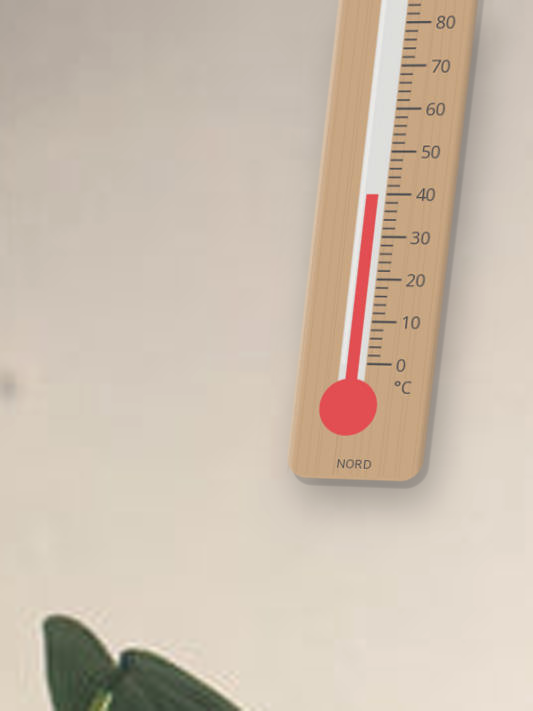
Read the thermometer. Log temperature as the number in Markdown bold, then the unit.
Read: **40** °C
